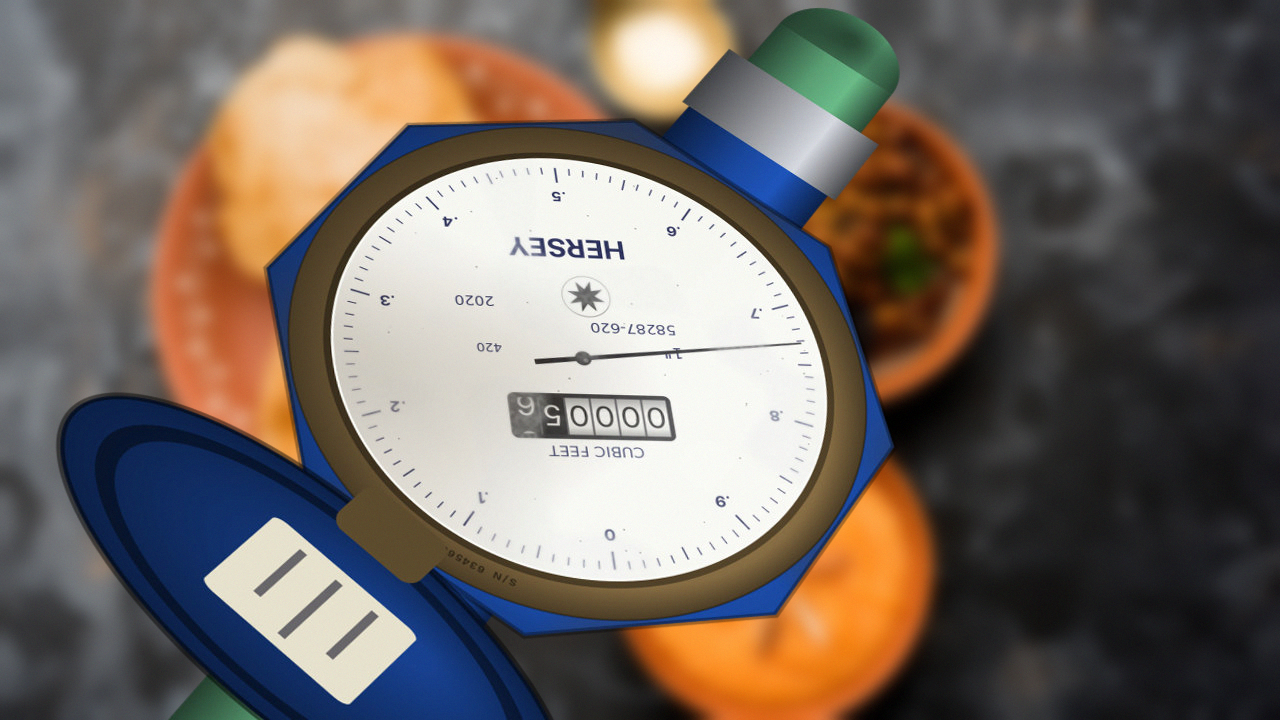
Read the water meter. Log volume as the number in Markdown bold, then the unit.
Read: **55.73** ft³
